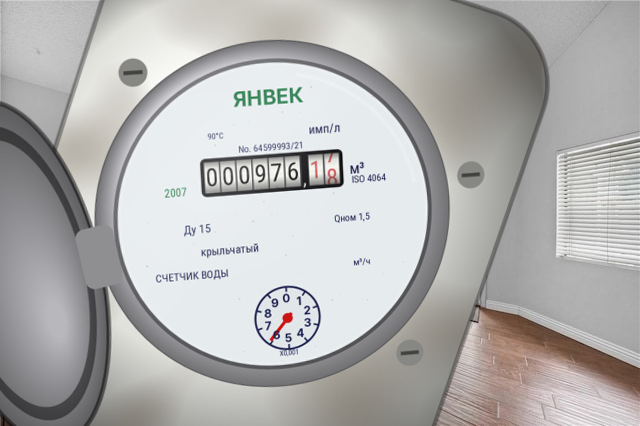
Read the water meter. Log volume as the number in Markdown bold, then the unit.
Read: **976.176** m³
